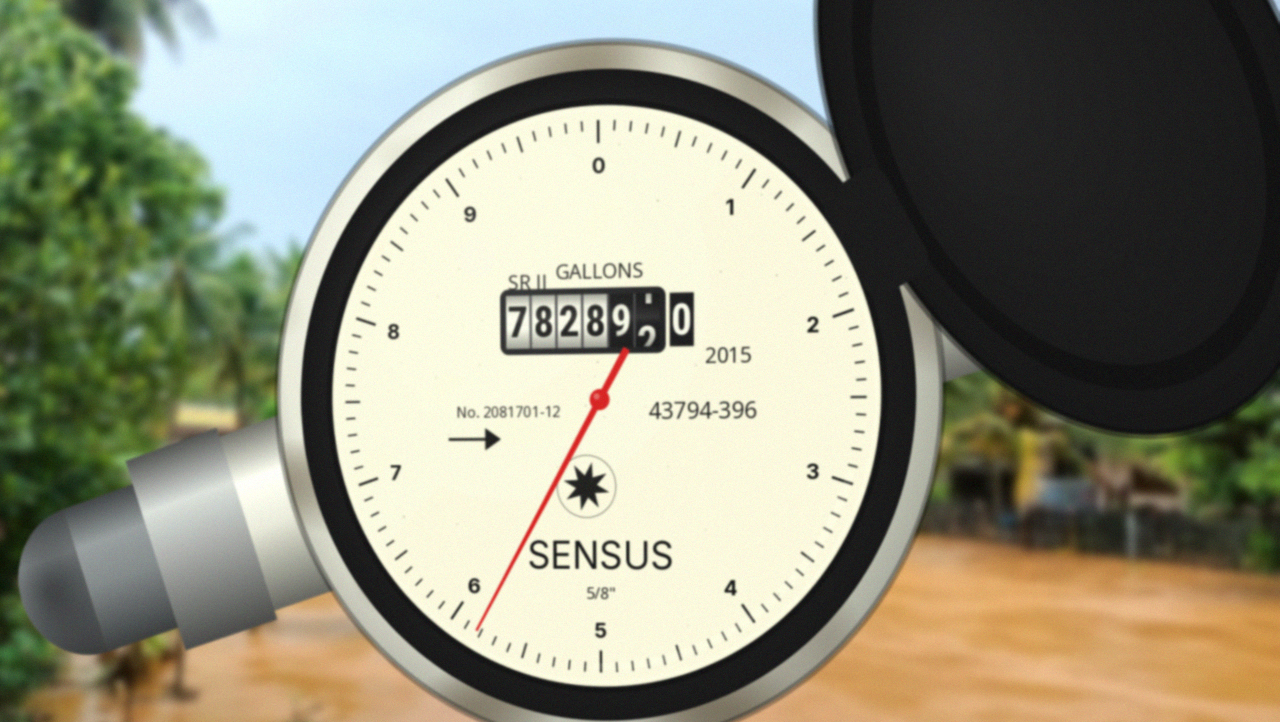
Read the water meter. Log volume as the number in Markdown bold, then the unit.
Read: **7828915.8** gal
